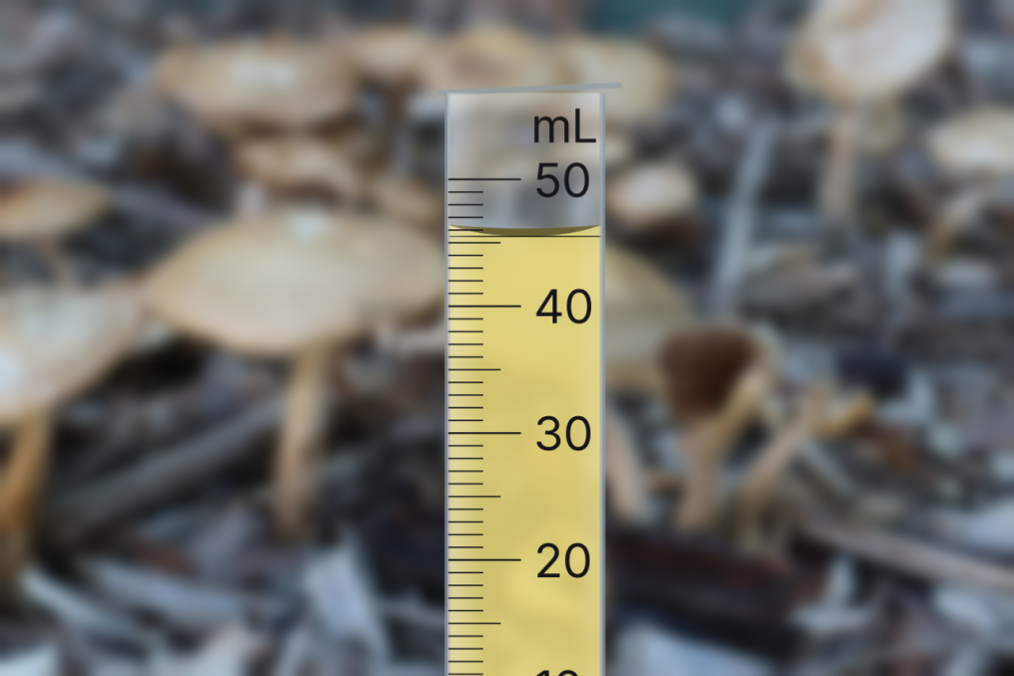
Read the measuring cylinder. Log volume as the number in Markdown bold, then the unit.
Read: **45.5** mL
